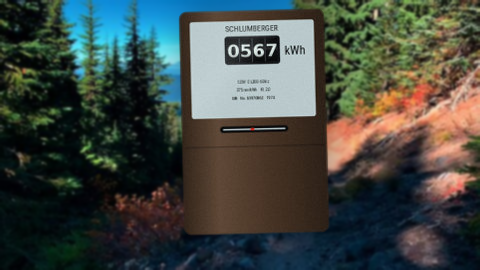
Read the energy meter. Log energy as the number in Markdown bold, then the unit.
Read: **567** kWh
